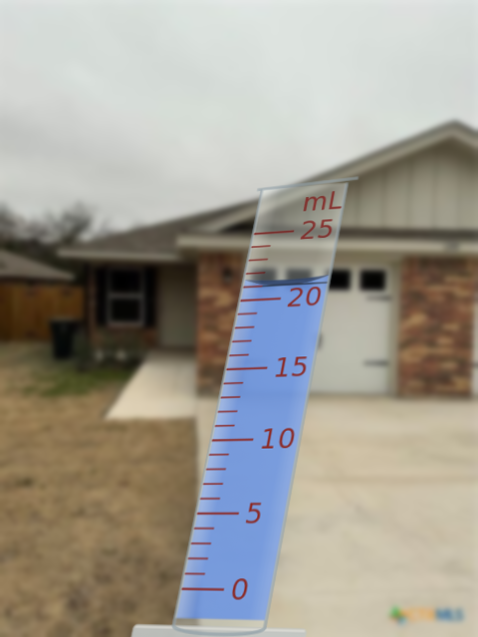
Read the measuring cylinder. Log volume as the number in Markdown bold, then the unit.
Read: **21** mL
